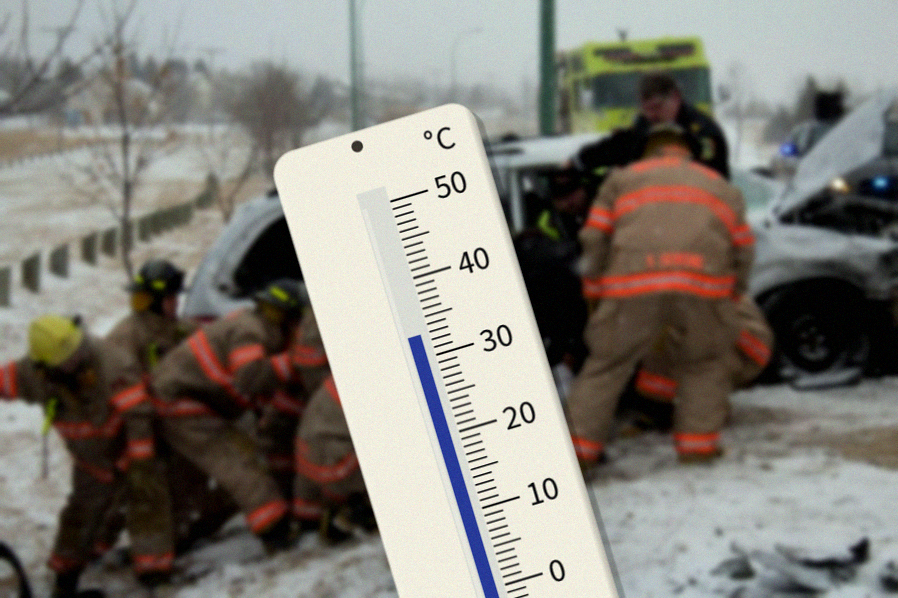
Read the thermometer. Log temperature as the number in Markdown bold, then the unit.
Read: **33** °C
